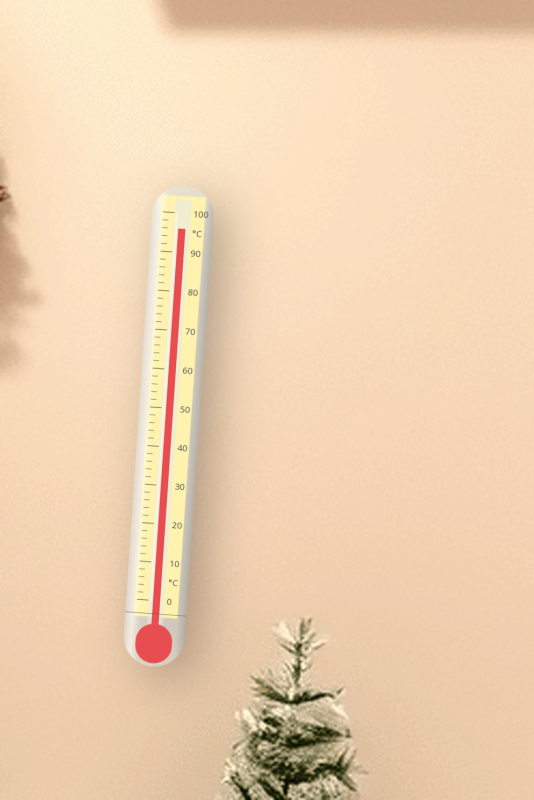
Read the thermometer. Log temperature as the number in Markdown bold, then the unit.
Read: **96** °C
